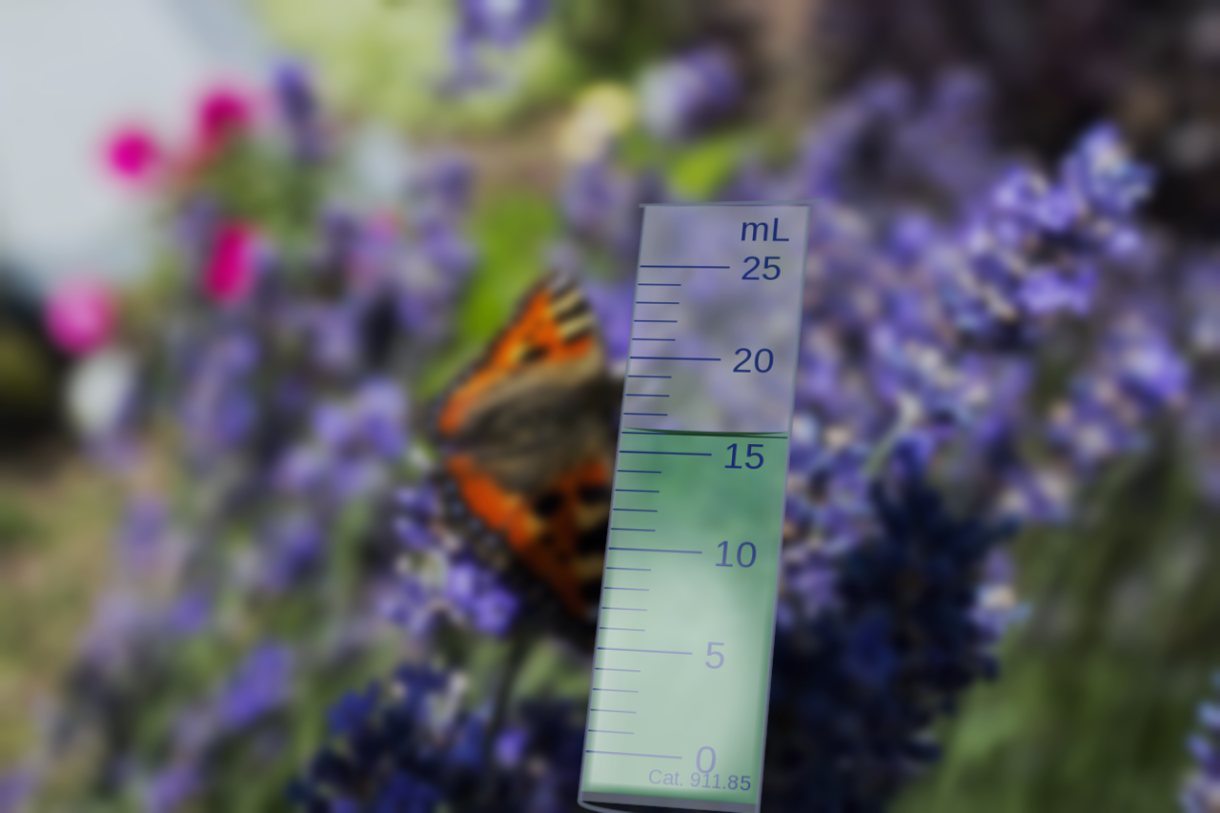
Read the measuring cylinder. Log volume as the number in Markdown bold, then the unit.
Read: **16** mL
